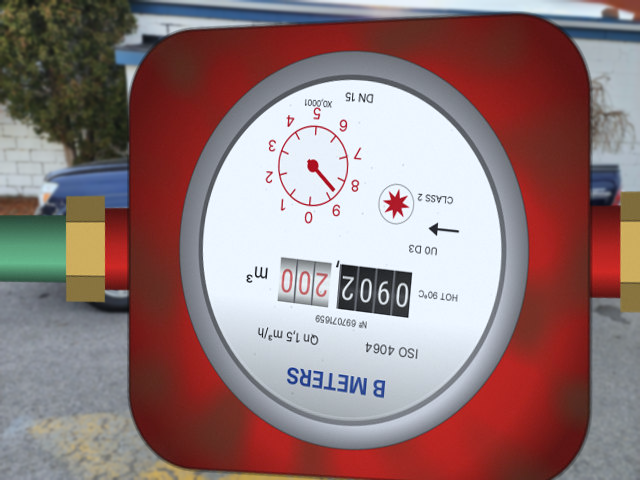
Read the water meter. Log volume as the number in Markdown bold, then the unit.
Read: **902.2008** m³
